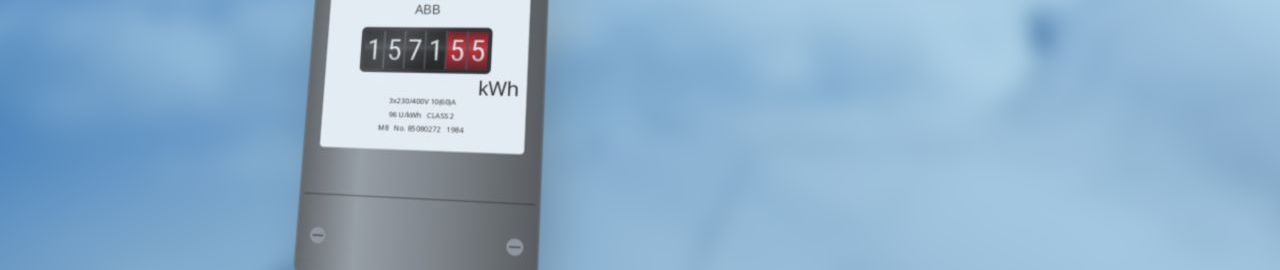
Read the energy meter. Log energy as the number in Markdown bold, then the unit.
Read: **1571.55** kWh
